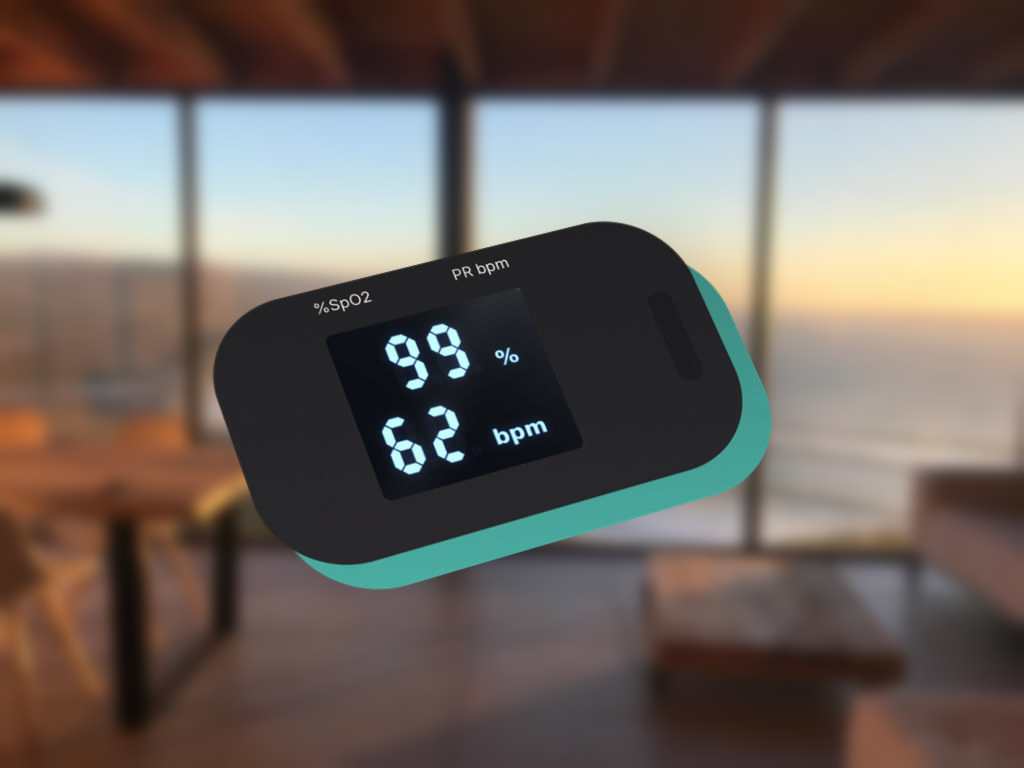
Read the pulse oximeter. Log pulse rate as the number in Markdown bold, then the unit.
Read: **62** bpm
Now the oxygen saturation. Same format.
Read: **99** %
